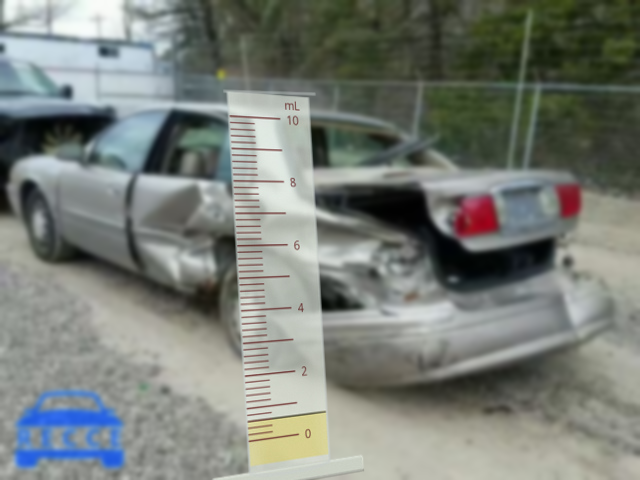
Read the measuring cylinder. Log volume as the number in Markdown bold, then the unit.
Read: **0.6** mL
